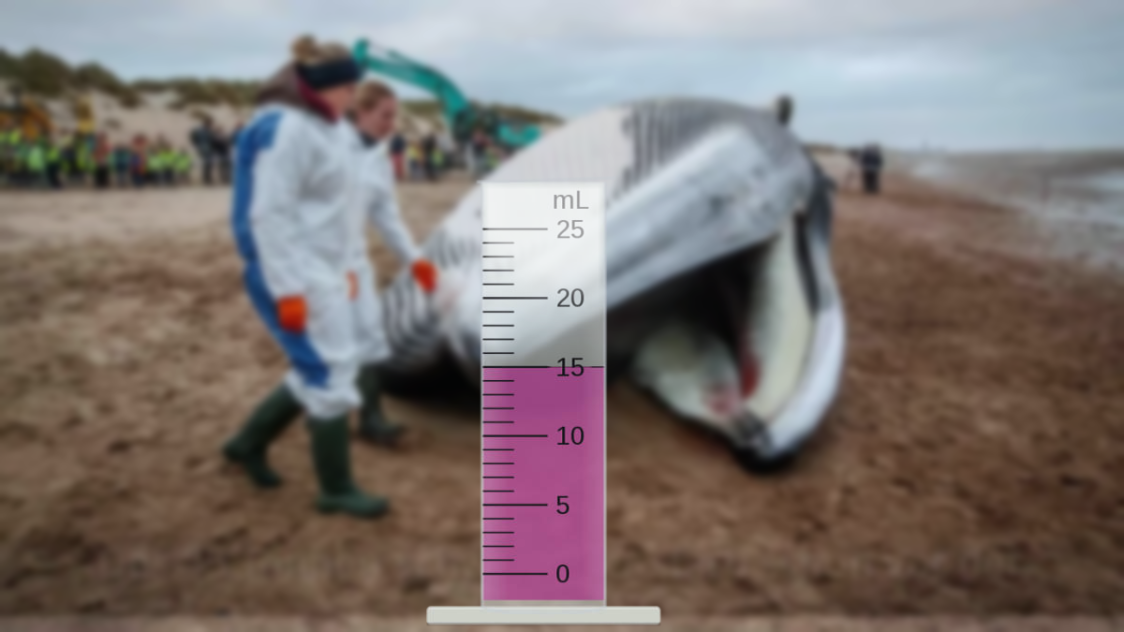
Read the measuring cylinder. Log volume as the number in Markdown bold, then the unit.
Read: **15** mL
